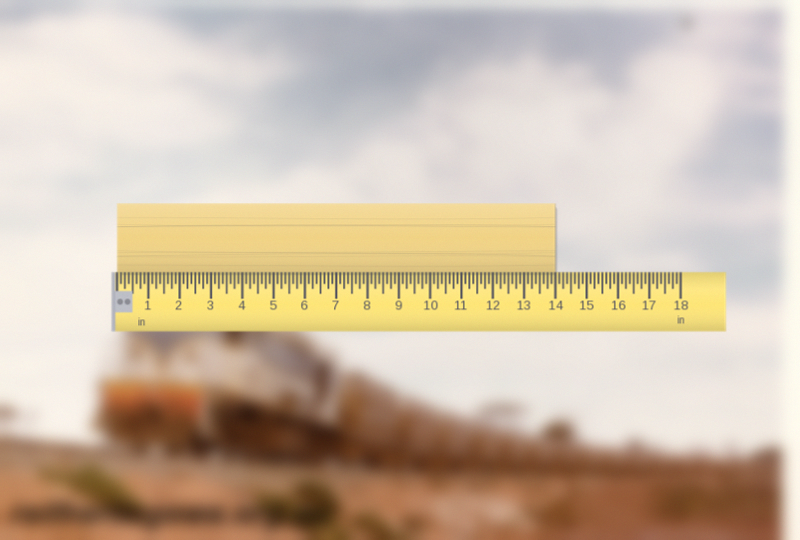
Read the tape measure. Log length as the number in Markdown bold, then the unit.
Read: **14** in
